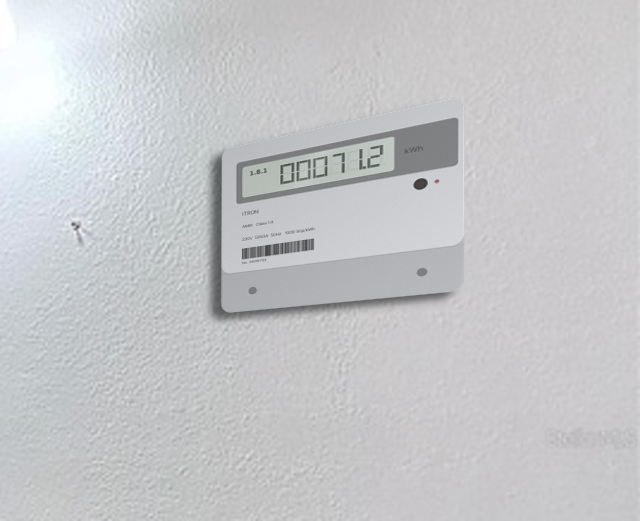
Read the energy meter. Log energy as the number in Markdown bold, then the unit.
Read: **71.2** kWh
